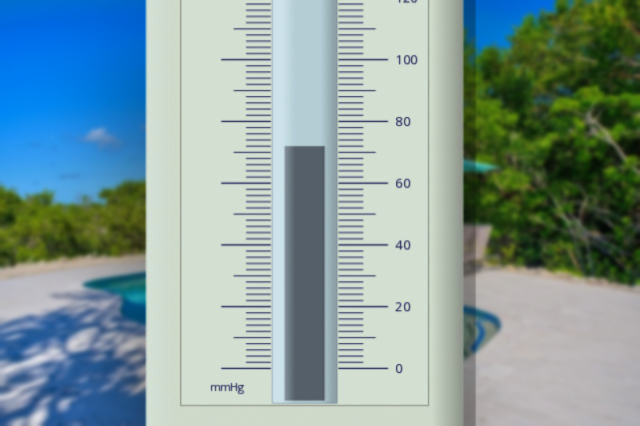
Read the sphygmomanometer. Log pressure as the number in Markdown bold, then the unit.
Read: **72** mmHg
